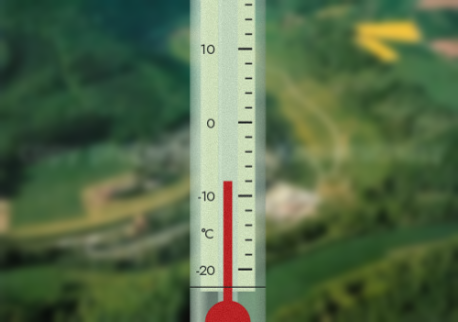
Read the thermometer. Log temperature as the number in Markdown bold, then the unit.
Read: **-8** °C
